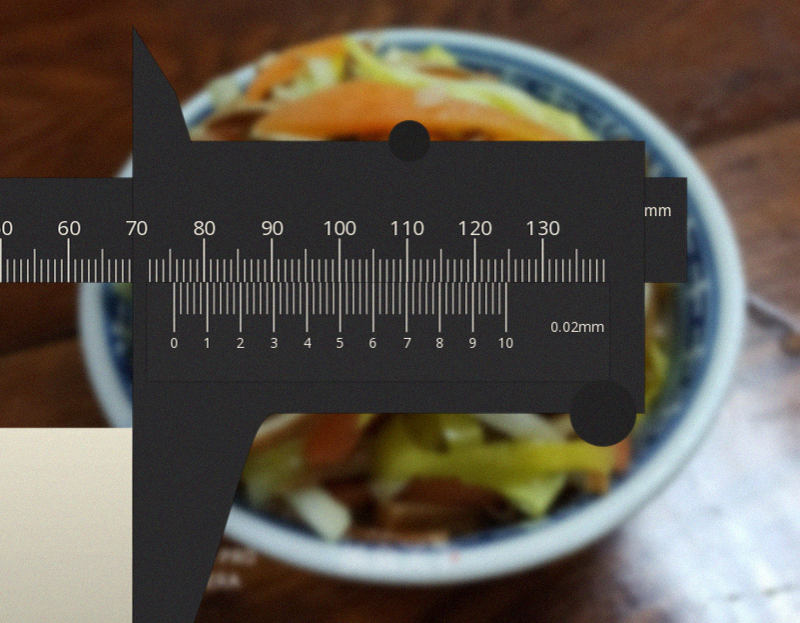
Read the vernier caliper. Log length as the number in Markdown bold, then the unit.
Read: **75.6** mm
